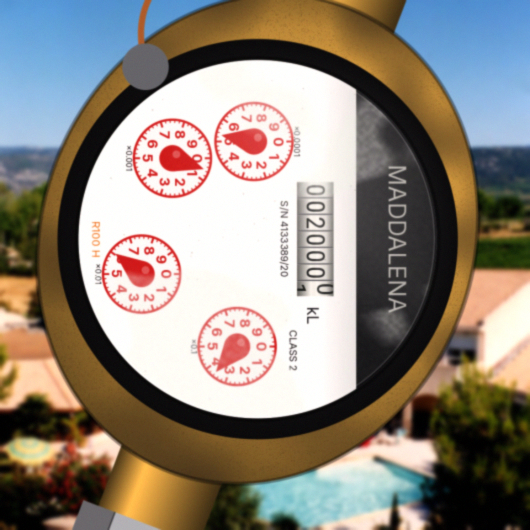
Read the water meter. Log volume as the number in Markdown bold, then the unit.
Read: **20000.3605** kL
